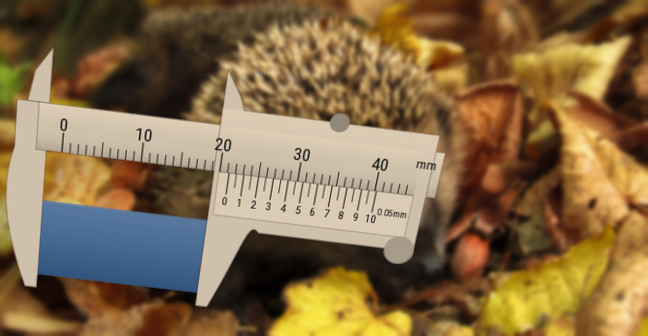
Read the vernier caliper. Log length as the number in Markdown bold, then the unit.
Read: **21.2** mm
